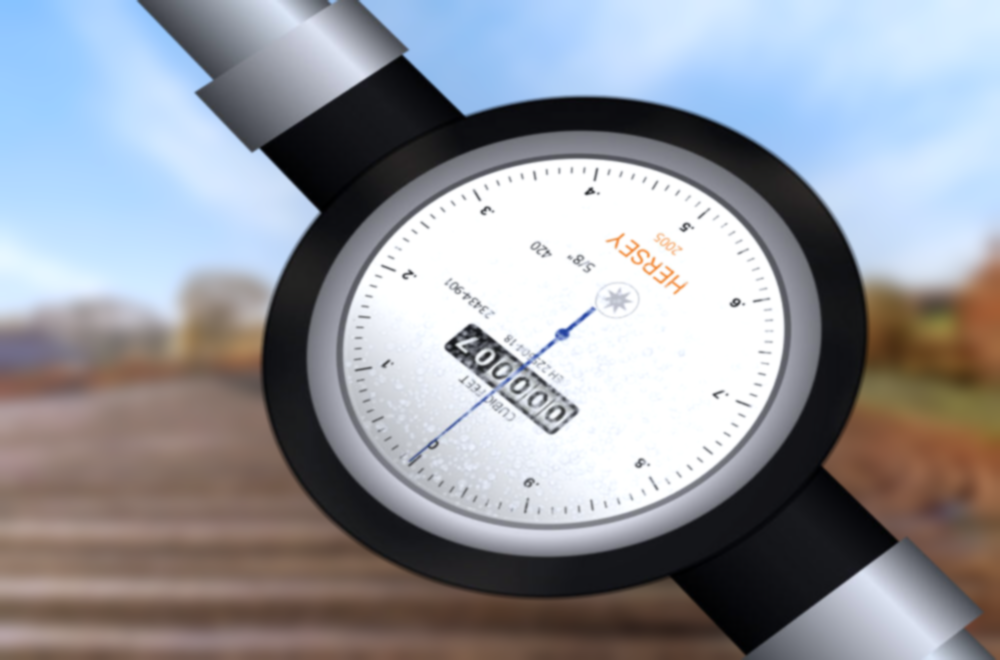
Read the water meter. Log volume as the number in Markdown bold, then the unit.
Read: **7.00** ft³
